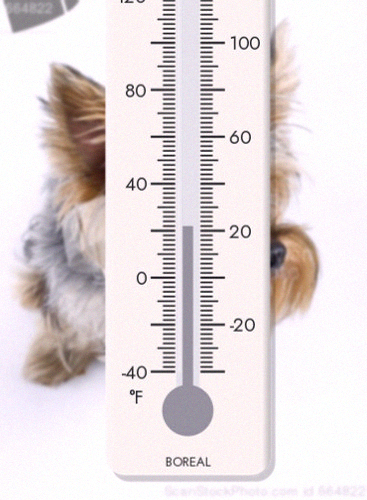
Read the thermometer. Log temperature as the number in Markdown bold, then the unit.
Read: **22** °F
